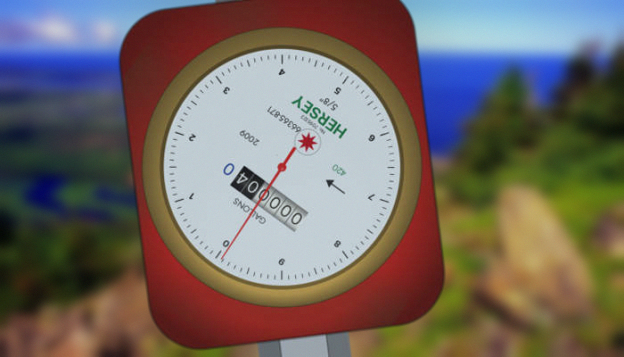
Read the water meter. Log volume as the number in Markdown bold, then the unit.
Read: **39.9** gal
